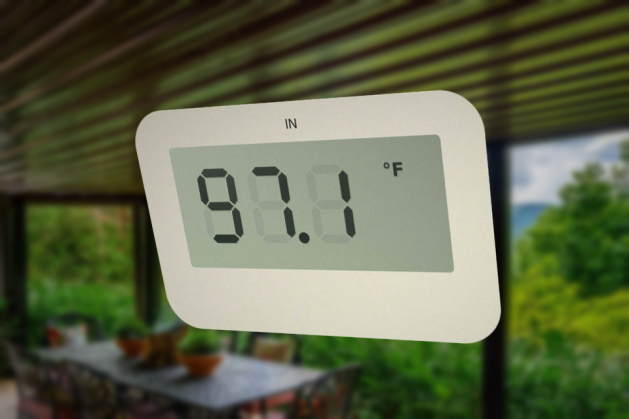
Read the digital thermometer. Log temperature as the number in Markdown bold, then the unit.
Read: **97.1** °F
